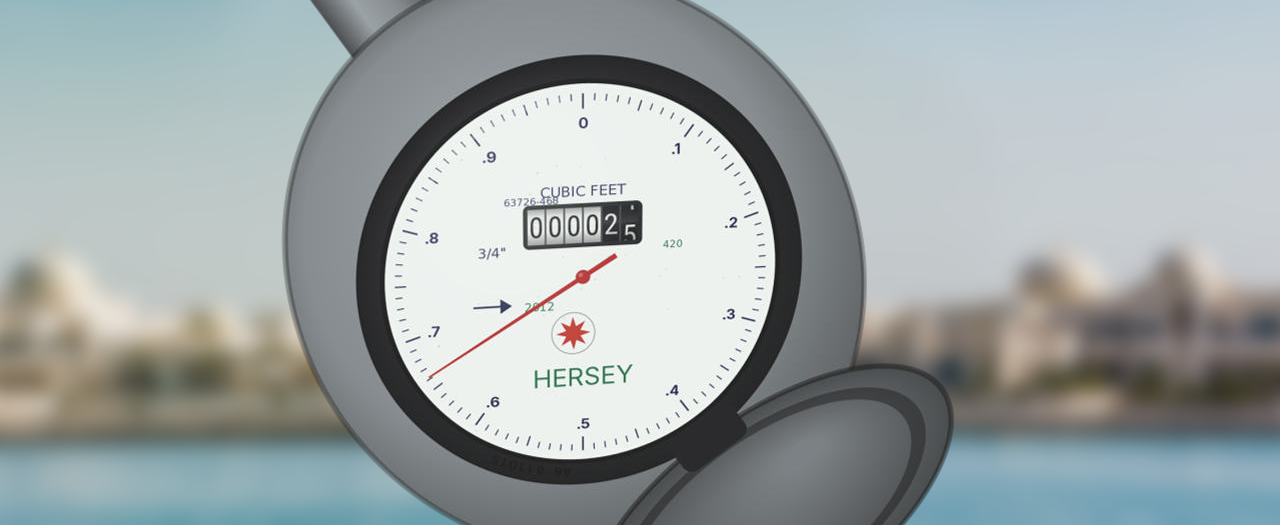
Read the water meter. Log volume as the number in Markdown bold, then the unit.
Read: **24.66** ft³
